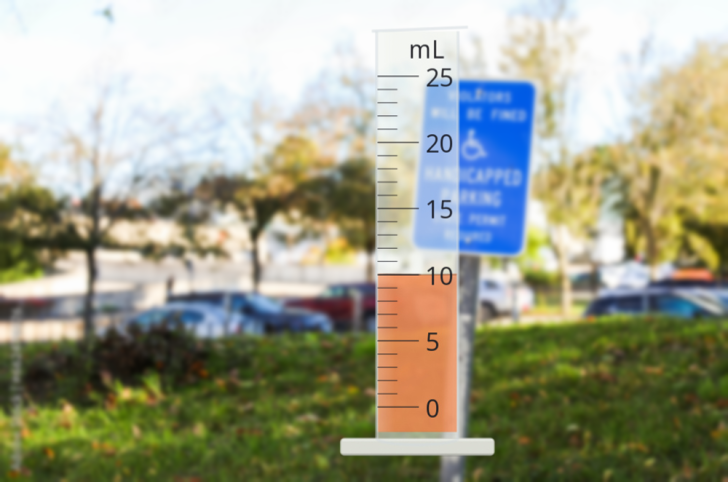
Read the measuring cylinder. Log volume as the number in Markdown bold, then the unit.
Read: **10** mL
